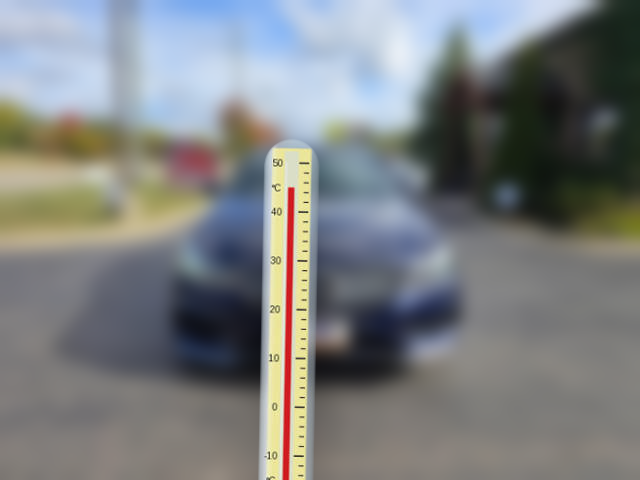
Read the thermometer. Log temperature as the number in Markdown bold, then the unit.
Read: **45** °C
